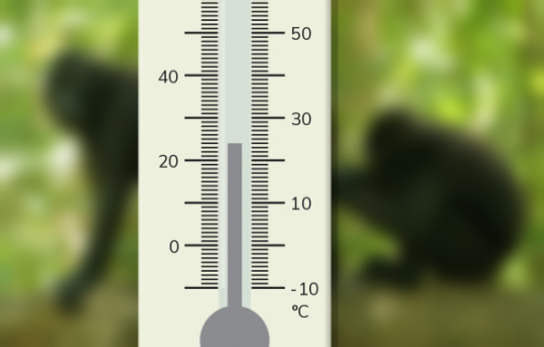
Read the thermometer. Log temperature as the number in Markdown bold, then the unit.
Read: **24** °C
